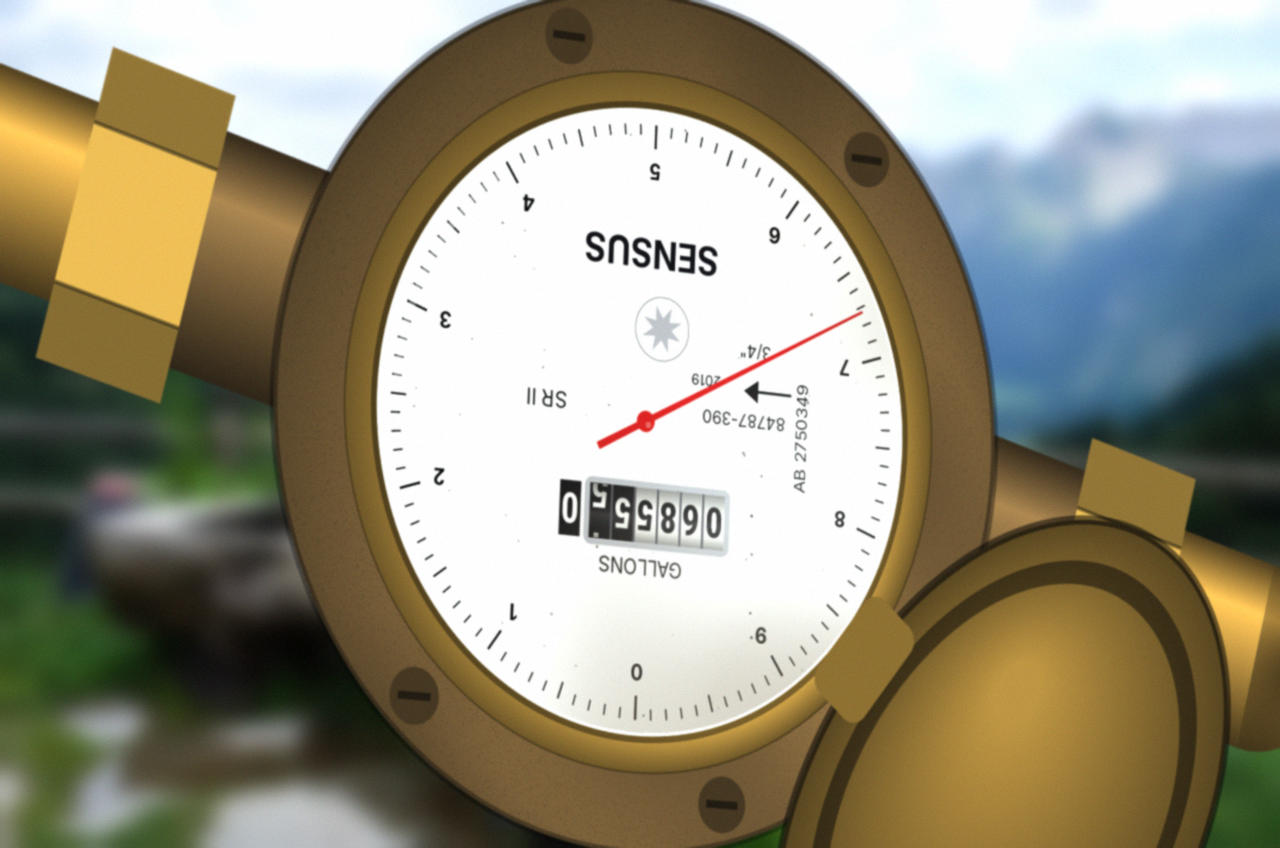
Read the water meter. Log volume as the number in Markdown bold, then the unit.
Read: **685546.7** gal
